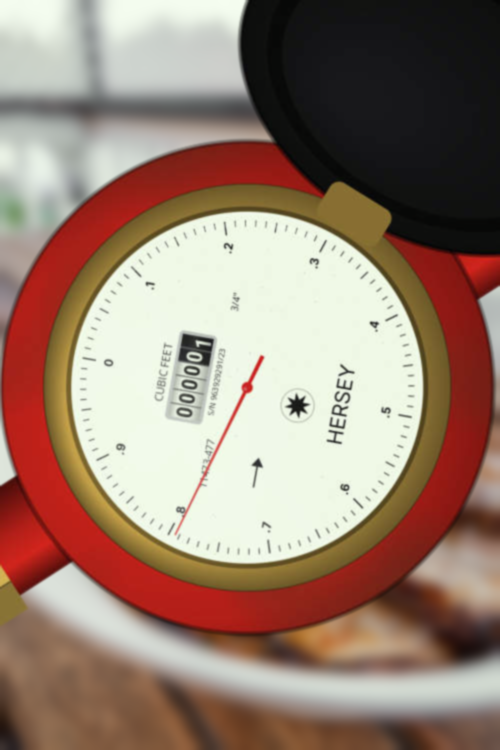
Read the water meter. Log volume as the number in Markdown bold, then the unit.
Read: **0.79** ft³
